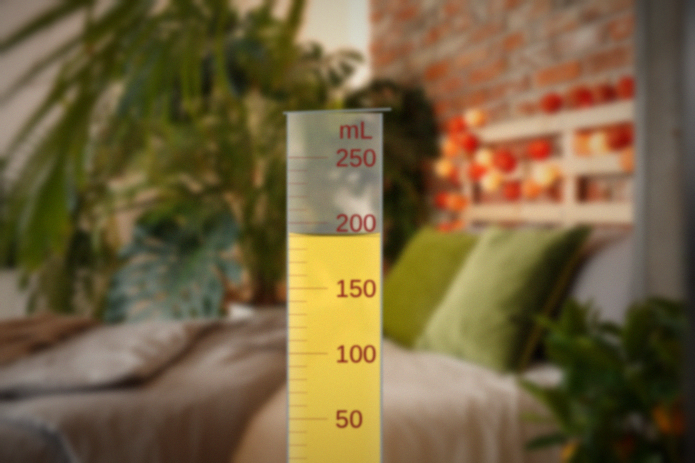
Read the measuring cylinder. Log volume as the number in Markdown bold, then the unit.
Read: **190** mL
